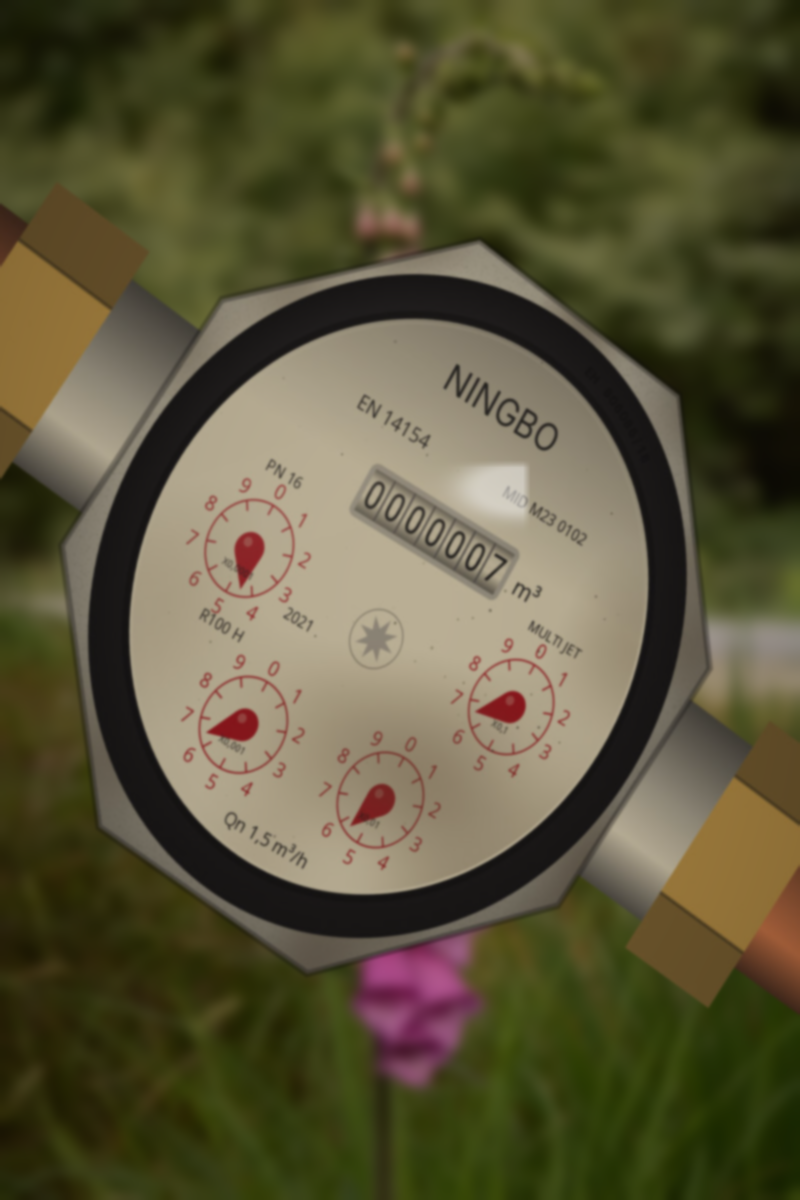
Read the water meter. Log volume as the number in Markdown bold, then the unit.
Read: **7.6564** m³
